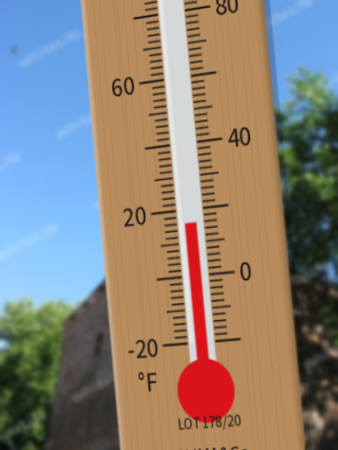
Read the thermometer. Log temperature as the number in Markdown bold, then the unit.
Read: **16** °F
